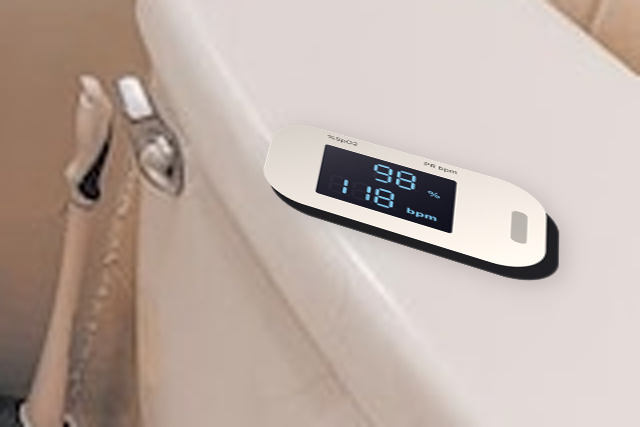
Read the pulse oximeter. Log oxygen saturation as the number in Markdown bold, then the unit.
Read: **98** %
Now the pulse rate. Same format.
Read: **118** bpm
